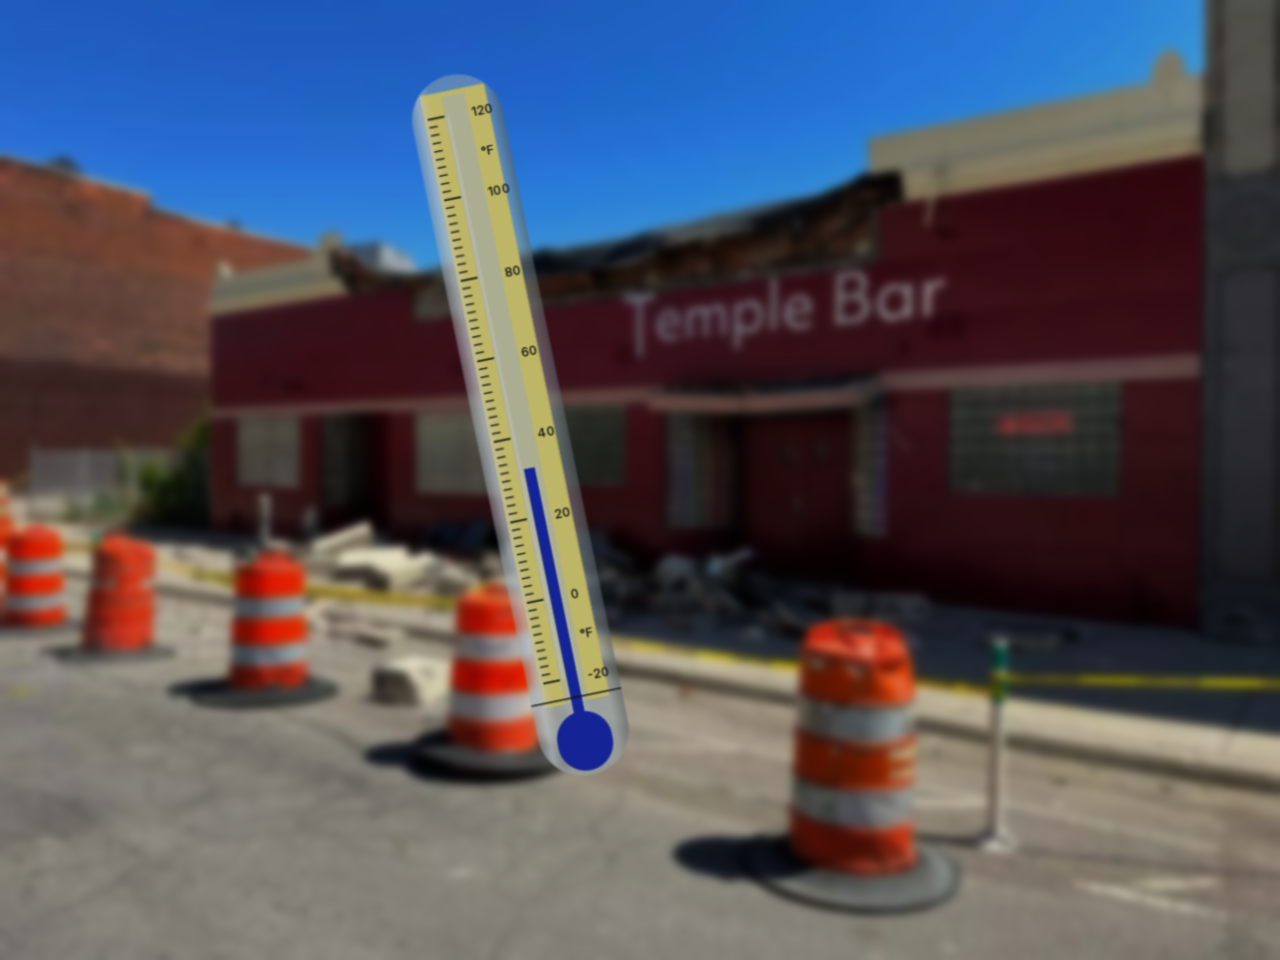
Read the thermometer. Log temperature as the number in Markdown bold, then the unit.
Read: **32** °F
